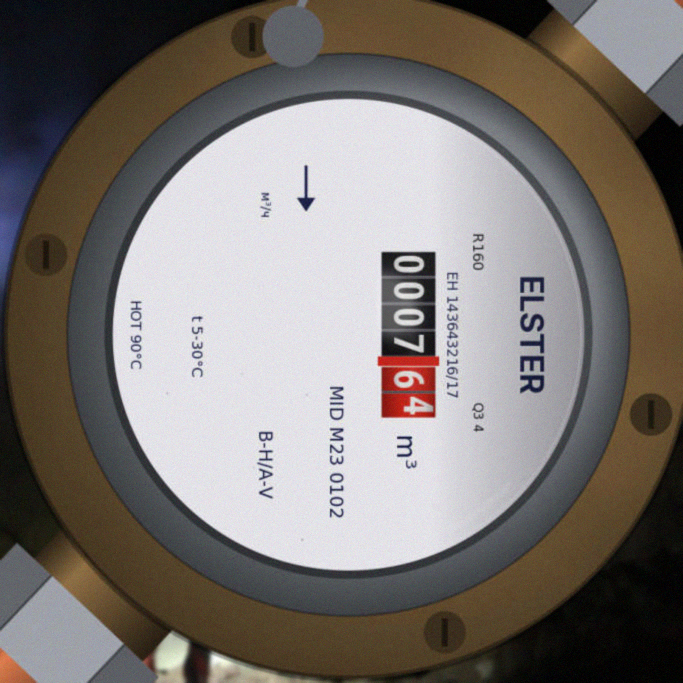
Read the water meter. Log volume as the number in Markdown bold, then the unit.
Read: **7.64** m³
